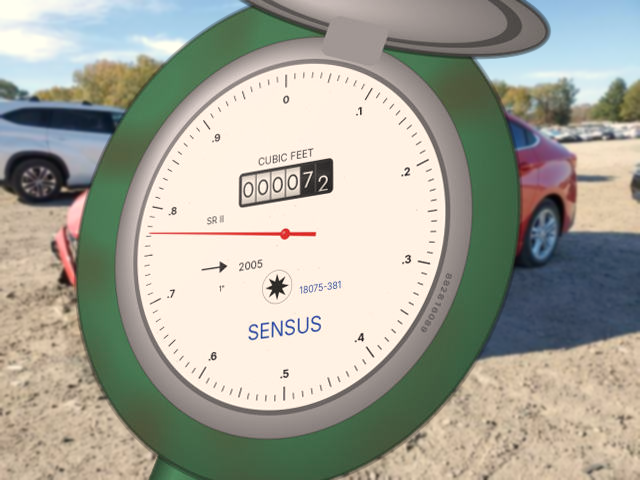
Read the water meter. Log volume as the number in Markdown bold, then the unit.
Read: **71.77** ft³
